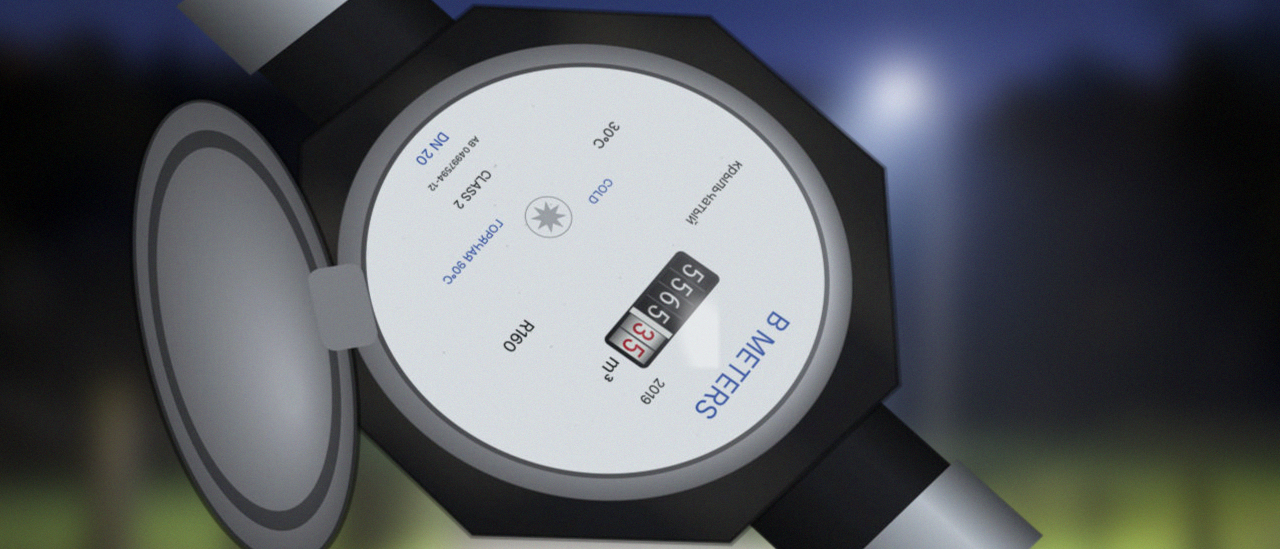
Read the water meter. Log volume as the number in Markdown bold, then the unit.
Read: **5565.35** m³
